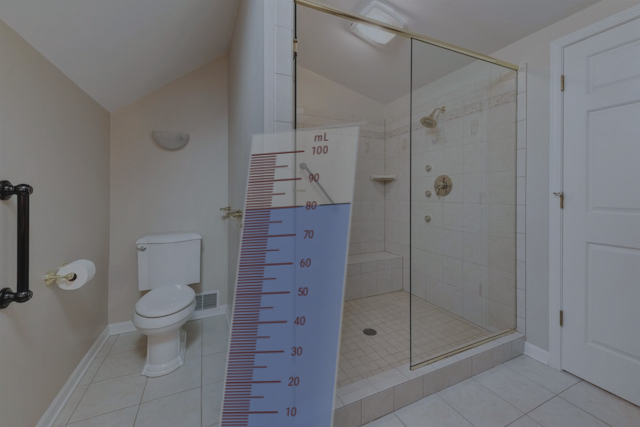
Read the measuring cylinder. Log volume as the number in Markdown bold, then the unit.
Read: **80** mL
